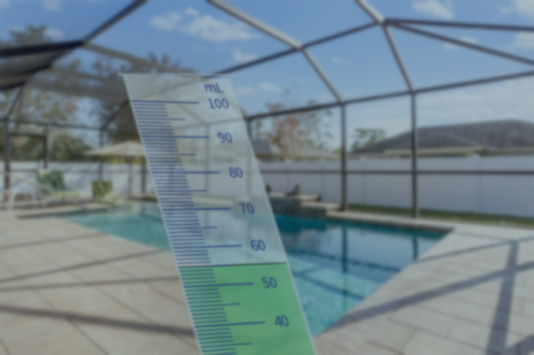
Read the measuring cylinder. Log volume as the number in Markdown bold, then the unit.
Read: **55** mL
